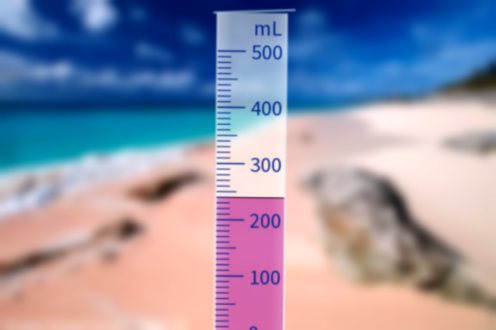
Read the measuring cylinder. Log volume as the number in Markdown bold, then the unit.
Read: **240** mL
